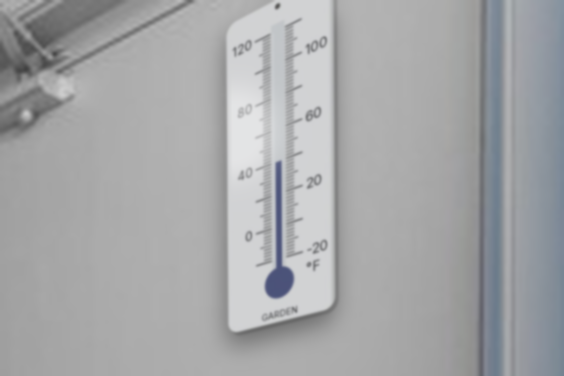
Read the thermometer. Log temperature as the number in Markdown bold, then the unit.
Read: **40** °F
